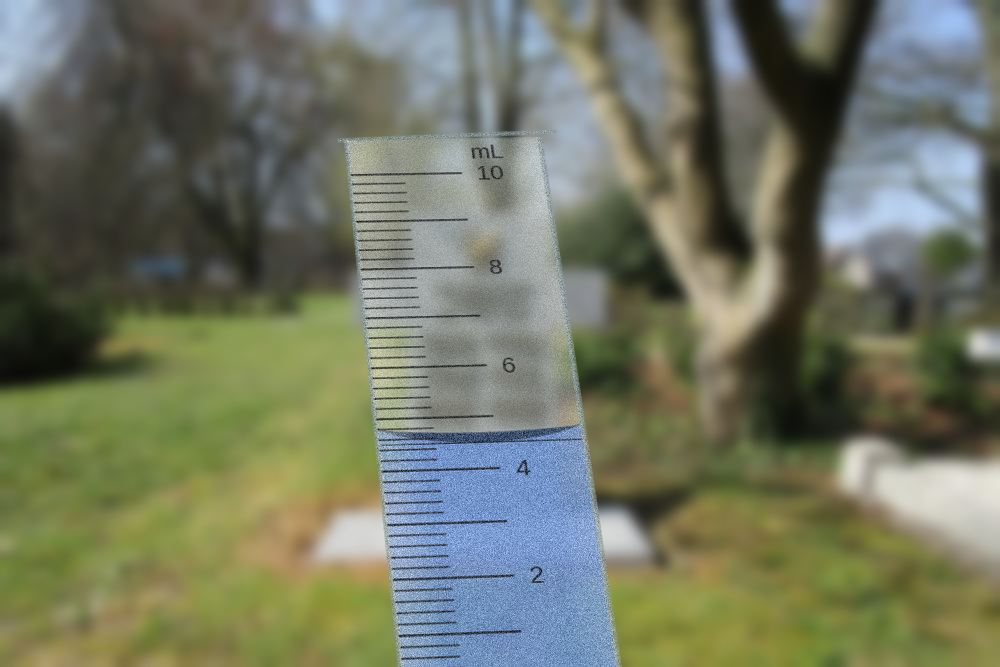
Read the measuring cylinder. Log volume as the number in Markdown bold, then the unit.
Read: **4.5** mL
